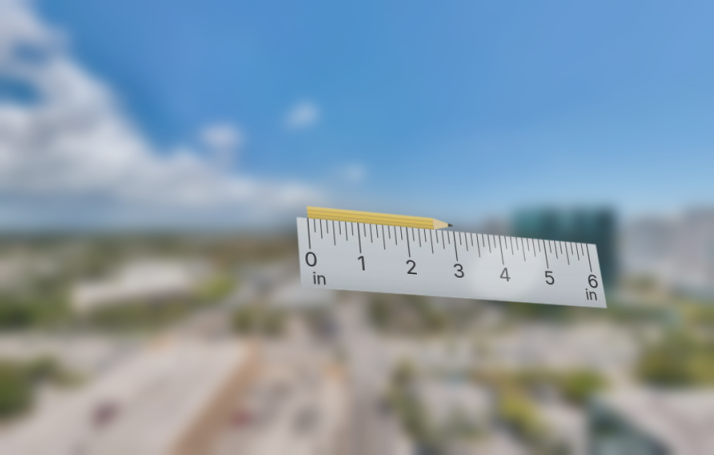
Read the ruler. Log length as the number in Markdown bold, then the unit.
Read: **3** in
